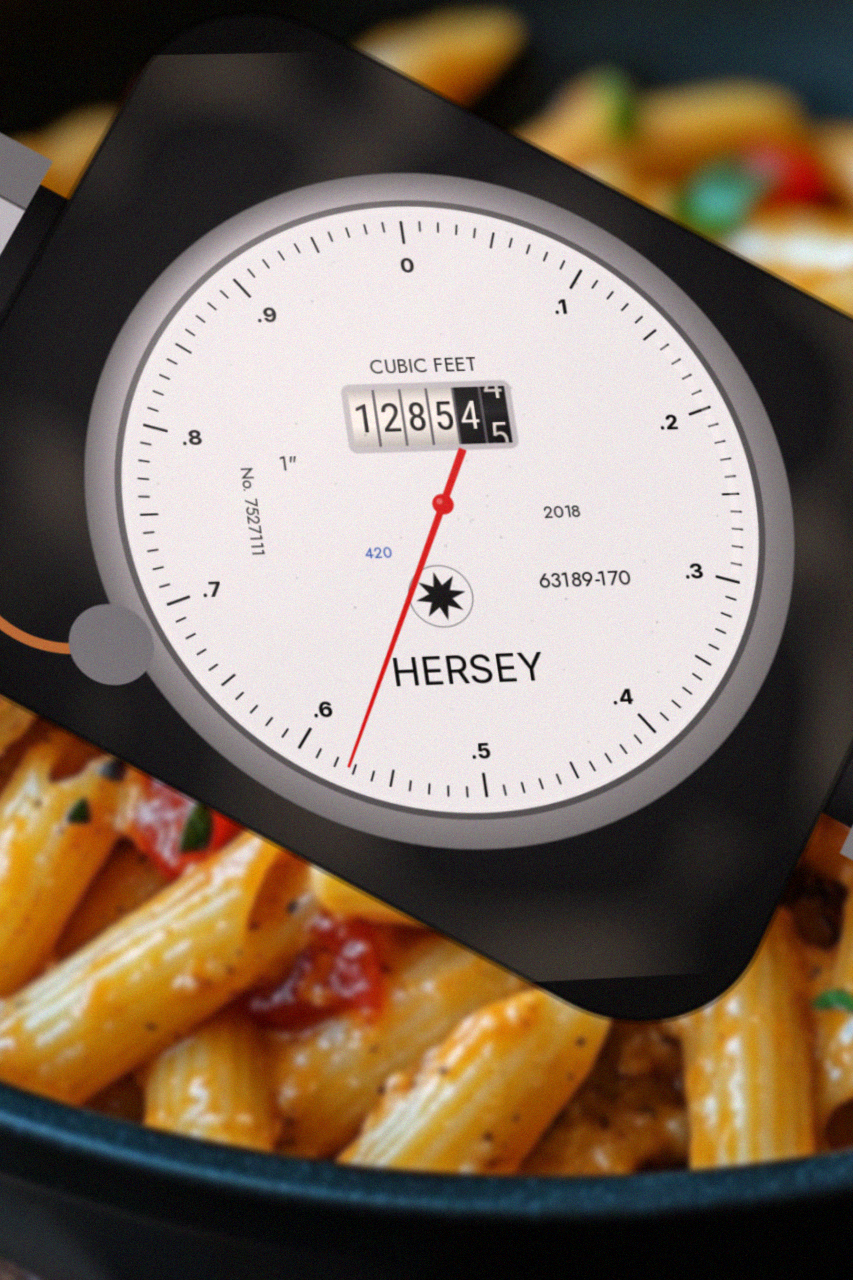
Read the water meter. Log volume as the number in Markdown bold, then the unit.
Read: **128544.57** ft³
